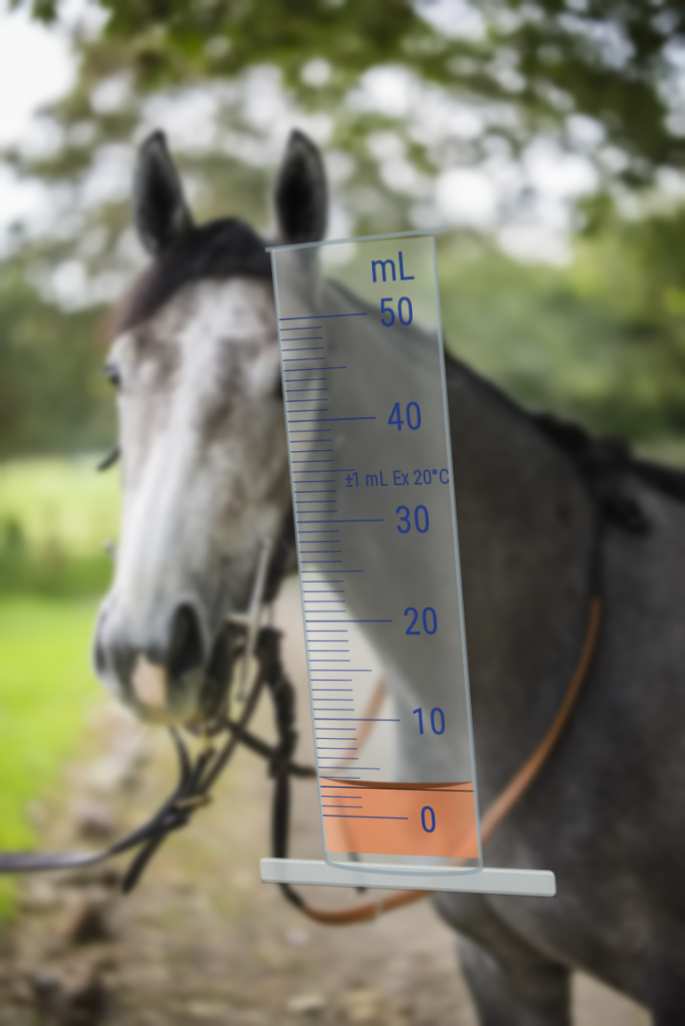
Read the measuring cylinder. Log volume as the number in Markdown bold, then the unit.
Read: **3** mL
